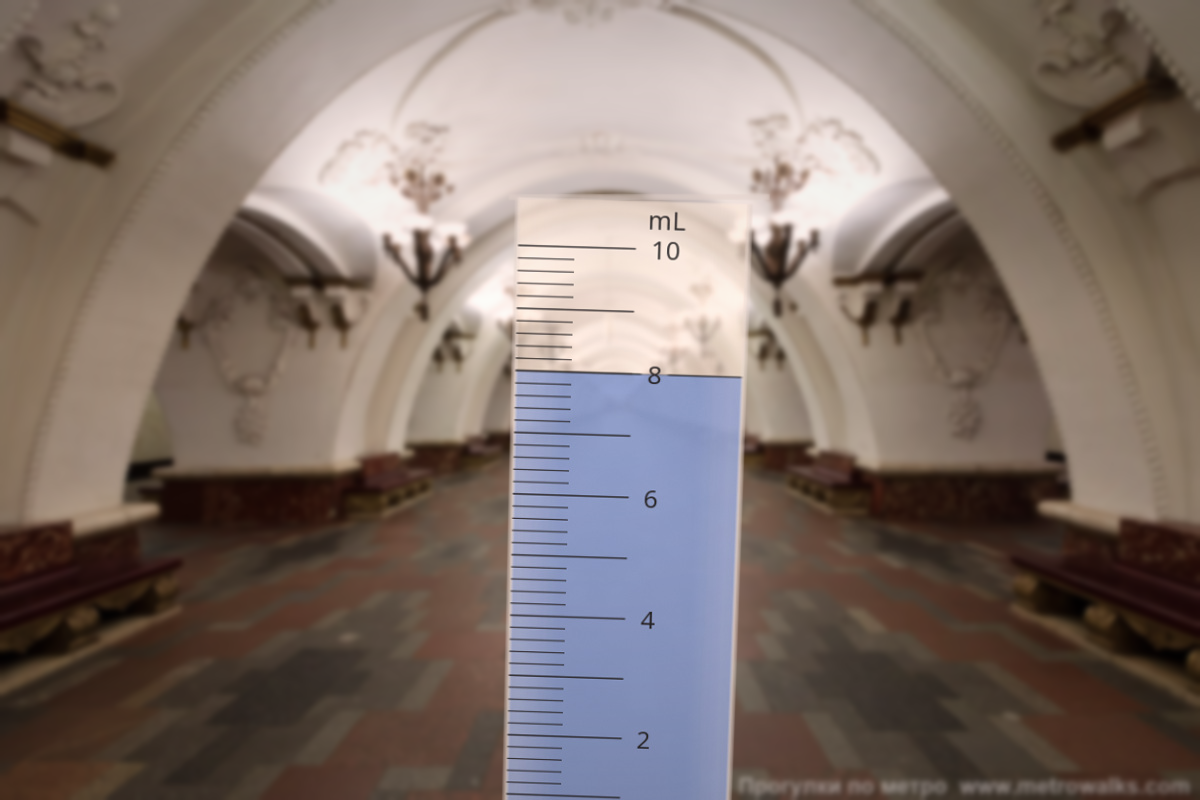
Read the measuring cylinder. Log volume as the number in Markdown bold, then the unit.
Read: **8** mL
